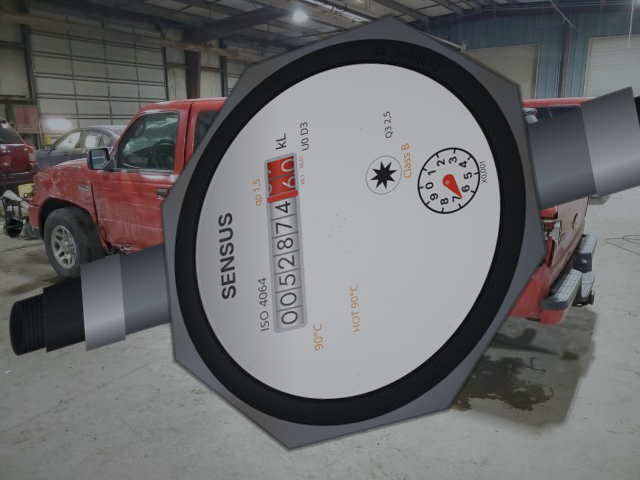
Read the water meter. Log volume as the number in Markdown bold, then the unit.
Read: **52874.596** kL
